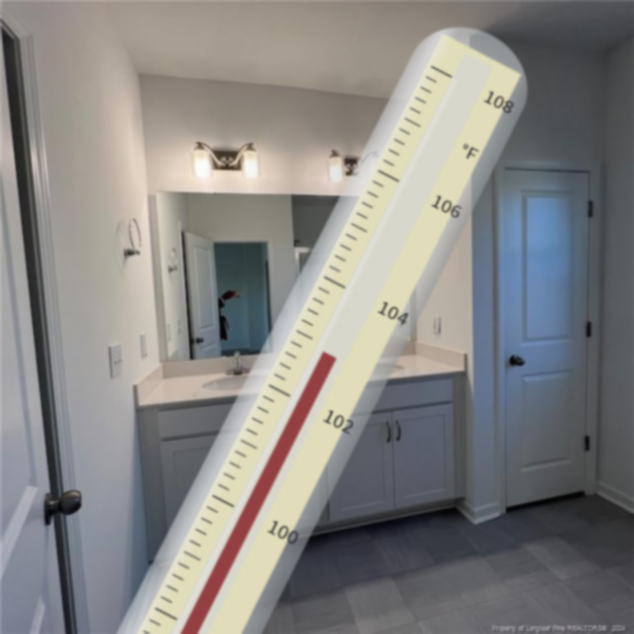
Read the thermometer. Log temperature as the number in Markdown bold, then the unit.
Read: **102.9** °F
